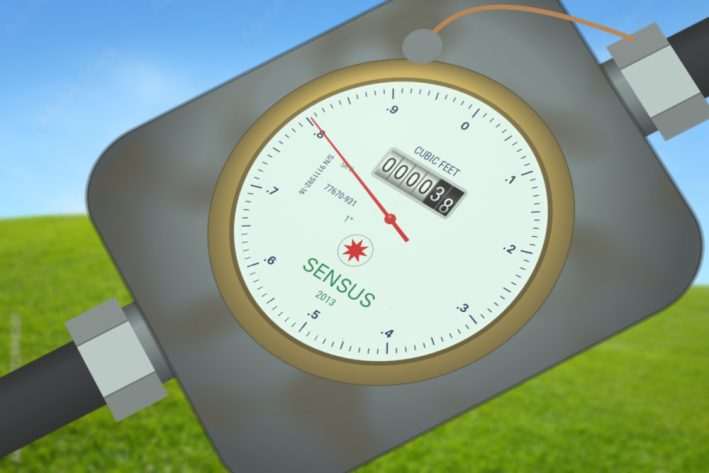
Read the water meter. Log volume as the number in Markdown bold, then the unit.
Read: **37.80** ft³
